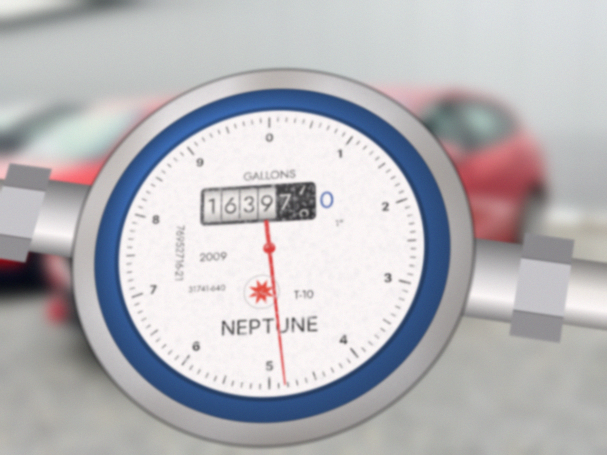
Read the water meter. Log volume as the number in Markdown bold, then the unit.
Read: **1639774.8** gal
